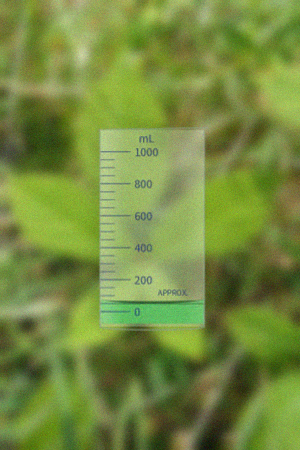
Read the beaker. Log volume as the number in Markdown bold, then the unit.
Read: **50** mL
